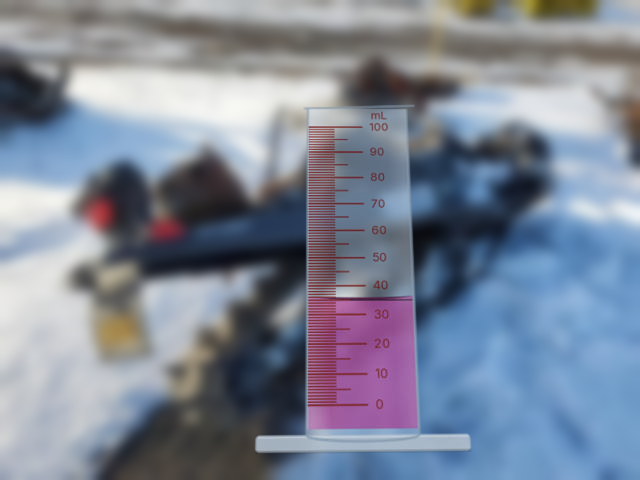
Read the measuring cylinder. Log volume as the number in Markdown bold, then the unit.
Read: **35** mL
